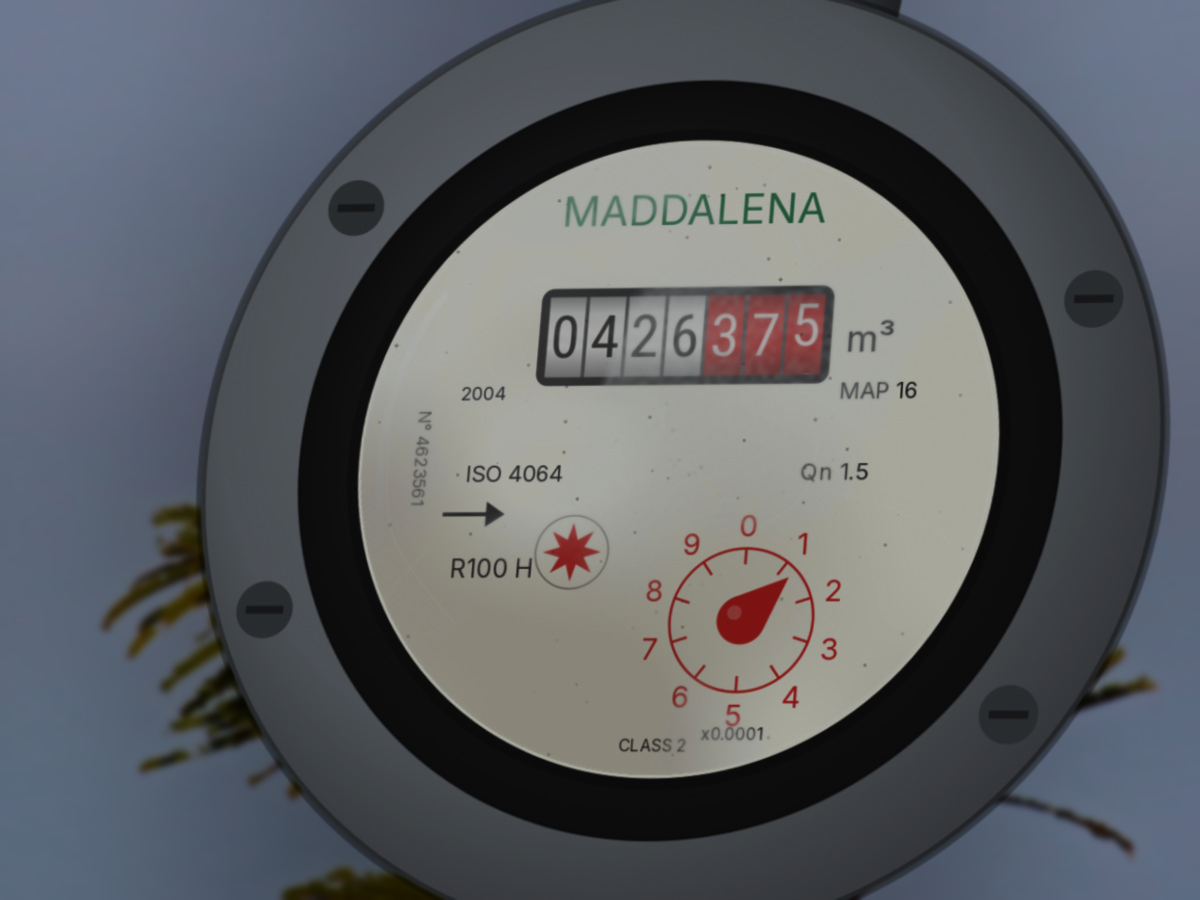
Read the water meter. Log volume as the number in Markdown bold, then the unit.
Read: **426.3751** m³
